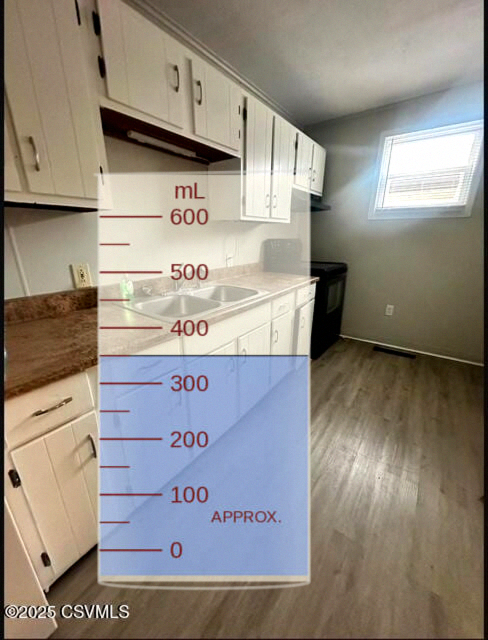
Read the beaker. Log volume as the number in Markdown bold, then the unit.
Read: **350** mL
